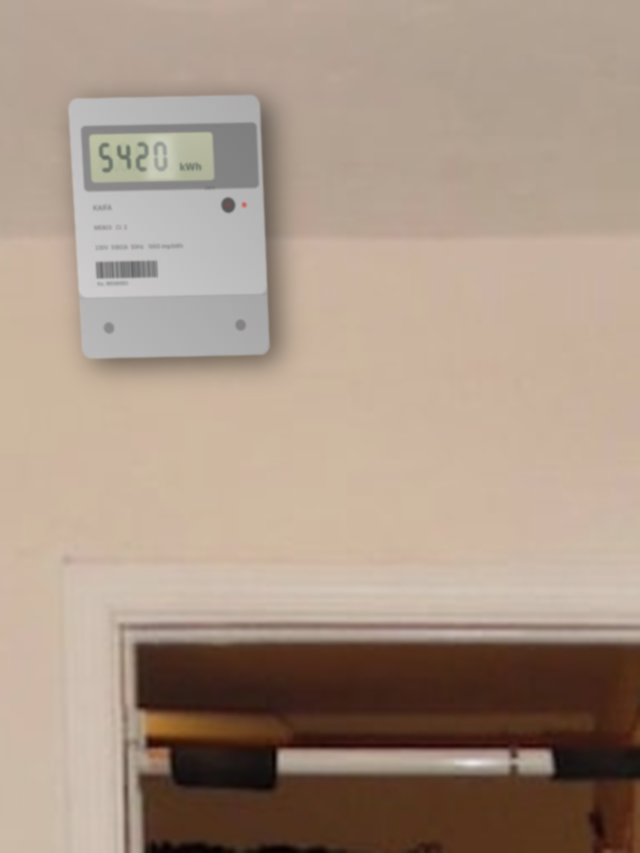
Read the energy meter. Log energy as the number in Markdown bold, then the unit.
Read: **5420** kWh
